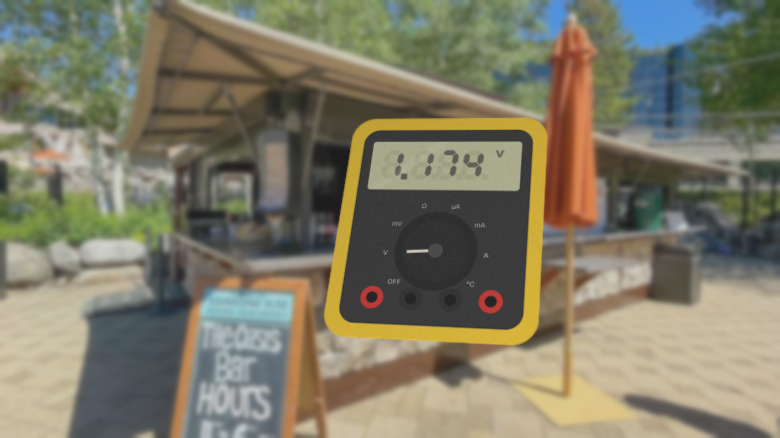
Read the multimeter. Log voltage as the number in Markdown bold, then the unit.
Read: **1.174** V
